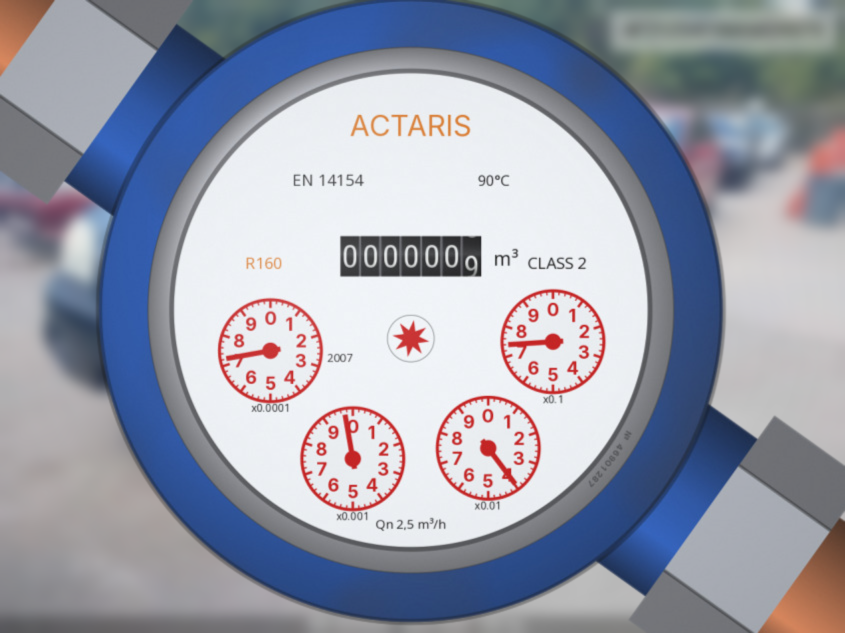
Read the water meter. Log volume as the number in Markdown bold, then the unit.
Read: **8.7397** m³
